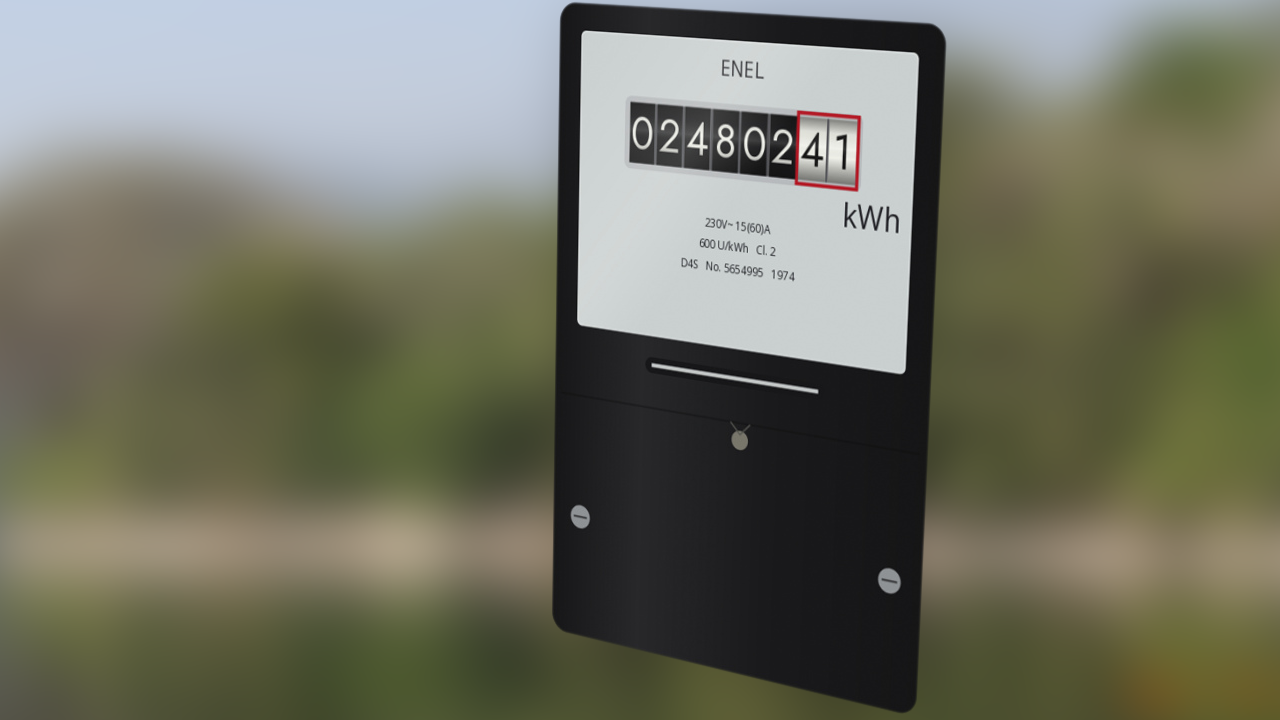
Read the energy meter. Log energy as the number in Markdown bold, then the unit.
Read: **24802.41** kWh
